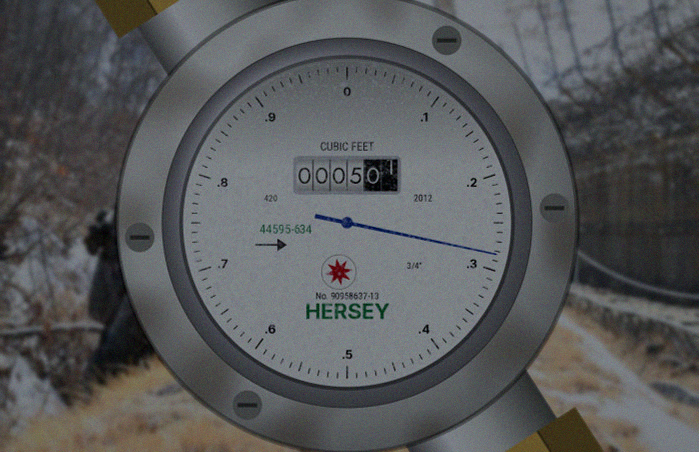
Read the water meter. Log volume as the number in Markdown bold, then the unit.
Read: **501.28** ft³
